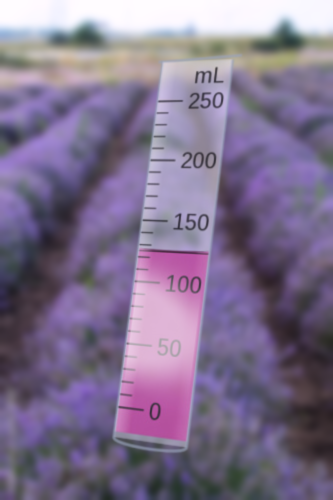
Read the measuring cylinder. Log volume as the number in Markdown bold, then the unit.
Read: **125** mL
